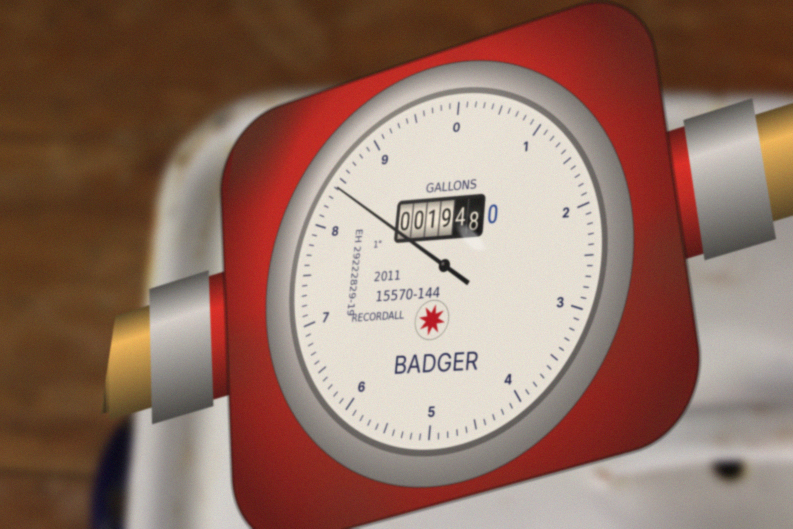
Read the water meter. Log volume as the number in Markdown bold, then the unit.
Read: **19478.4** gal
